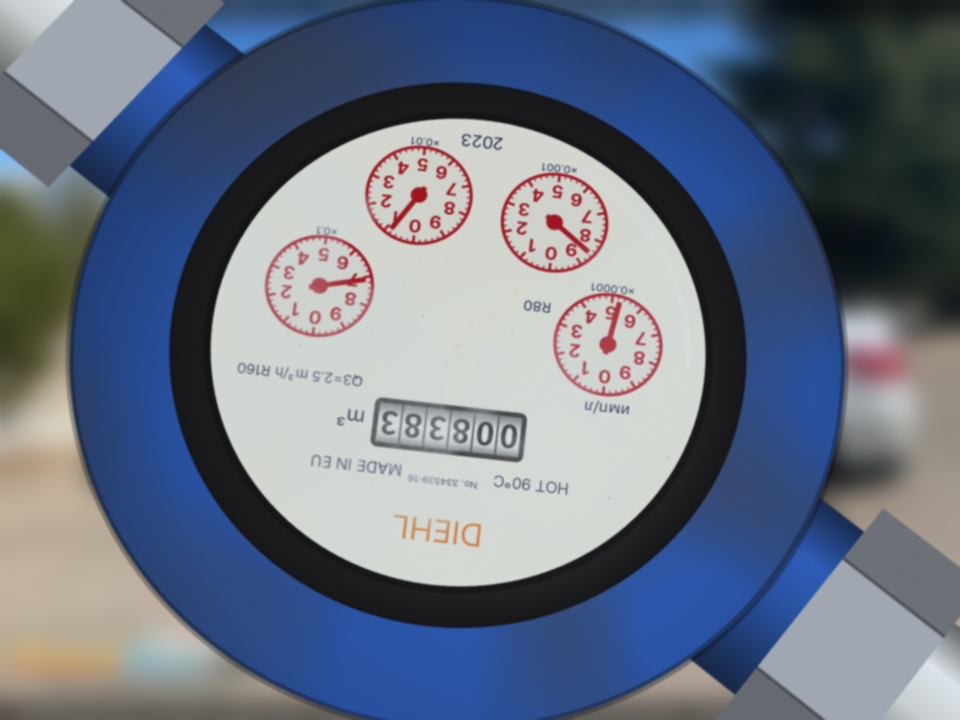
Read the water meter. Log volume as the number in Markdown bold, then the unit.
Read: **8383.7085** m³
